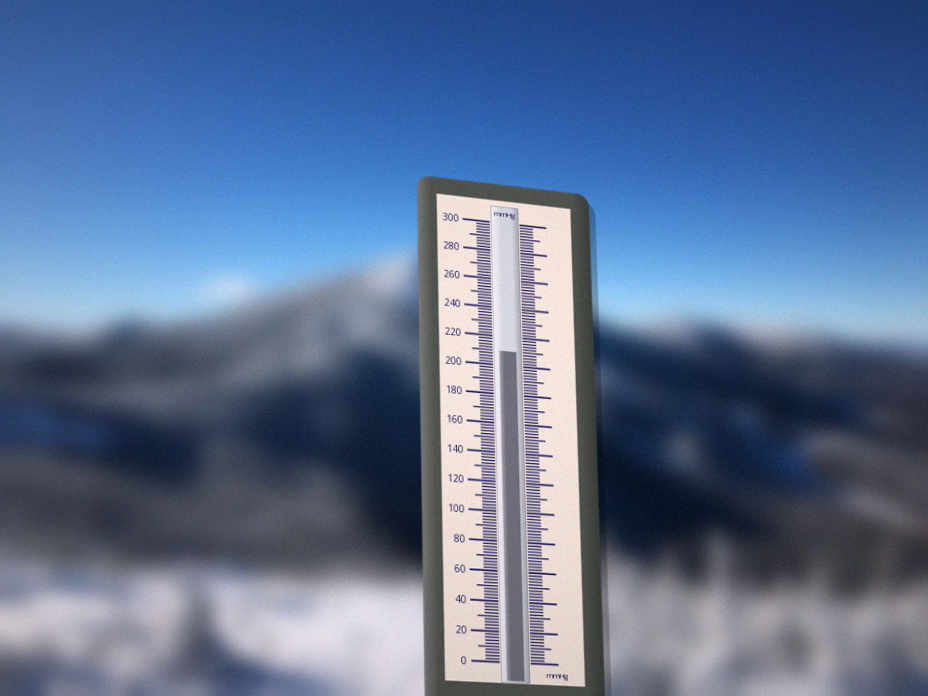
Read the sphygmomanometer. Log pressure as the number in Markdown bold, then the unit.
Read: **210** mmHg
